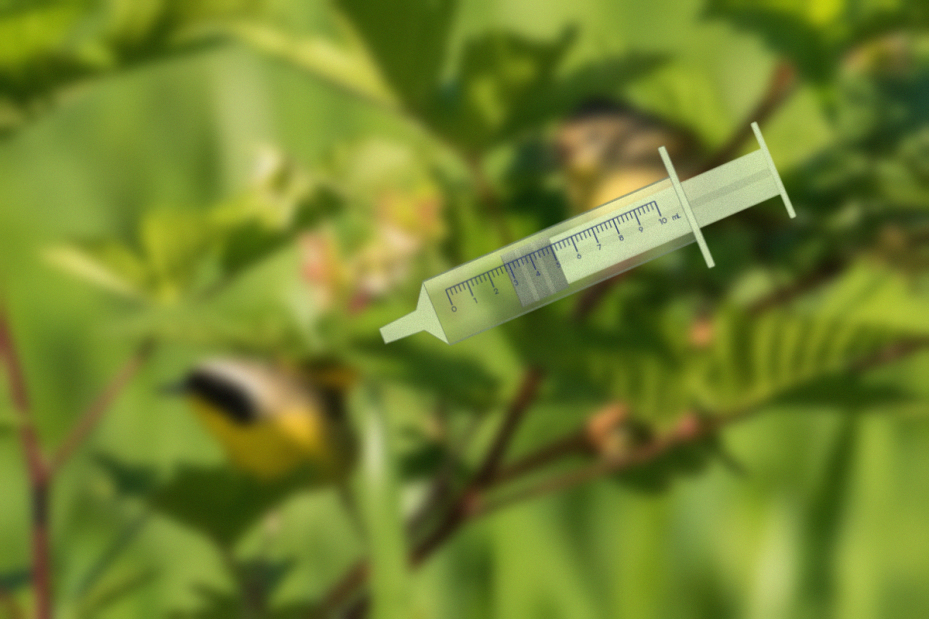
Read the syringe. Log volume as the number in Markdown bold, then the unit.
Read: **2.8** mL
